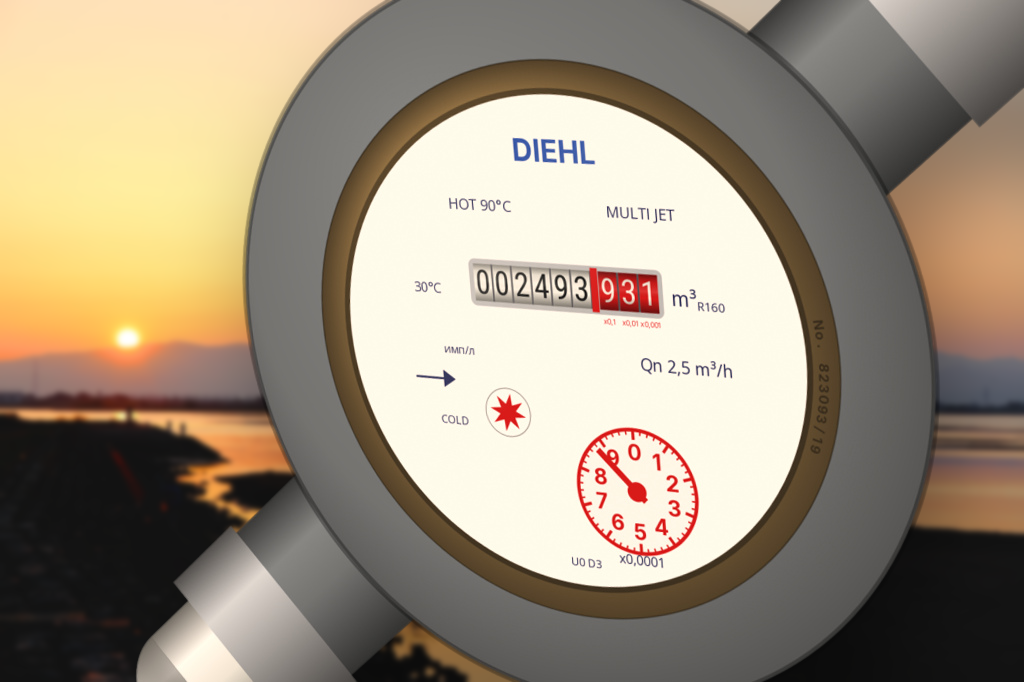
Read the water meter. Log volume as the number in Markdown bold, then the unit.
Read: **2493.9318** m³
